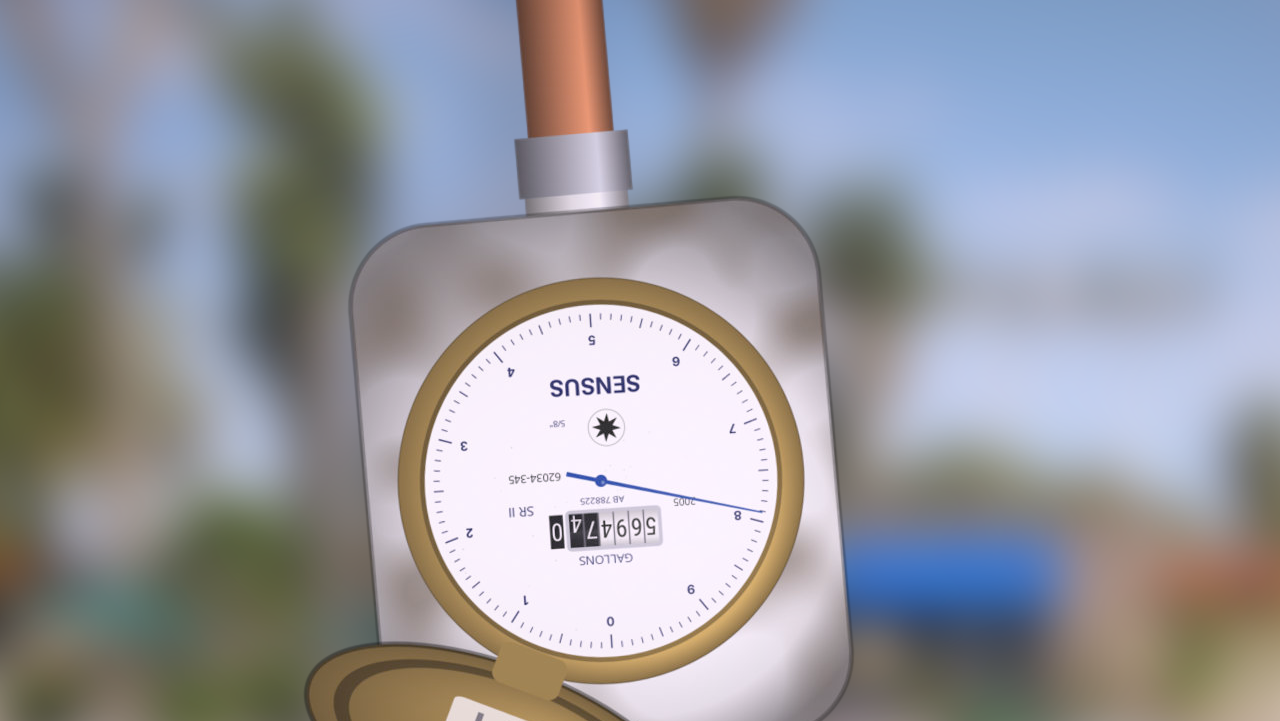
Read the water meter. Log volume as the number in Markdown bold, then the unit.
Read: **5694737.9** gal
